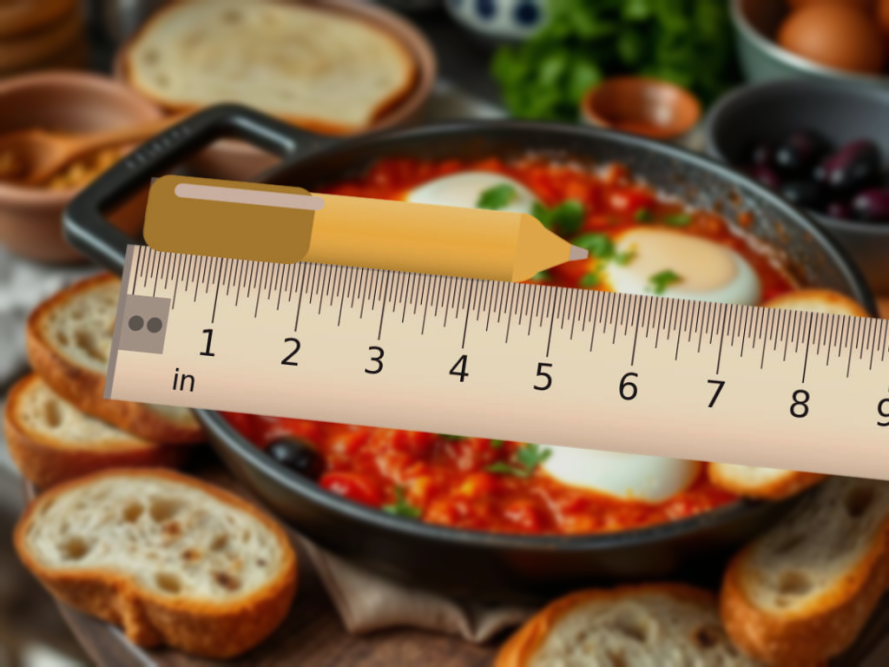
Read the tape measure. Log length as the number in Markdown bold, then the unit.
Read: **5.3125** in
